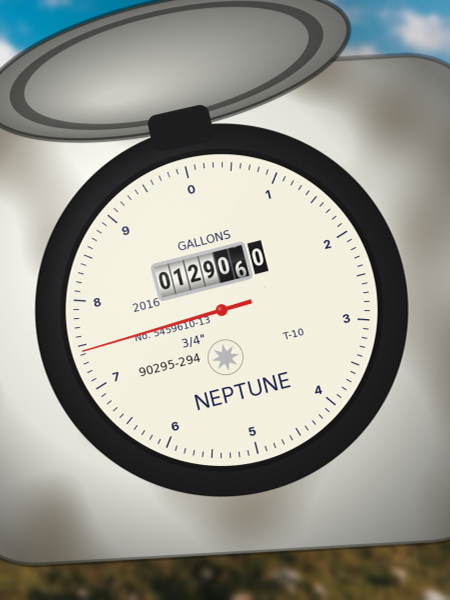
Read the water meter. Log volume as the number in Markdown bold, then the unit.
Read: **129057.4** gal
